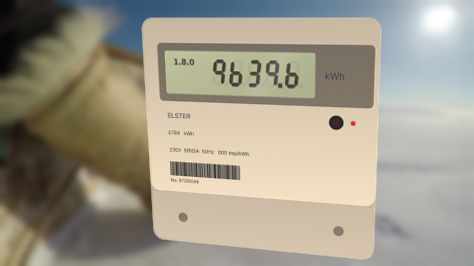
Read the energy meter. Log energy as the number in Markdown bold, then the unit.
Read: **9639.6** kWh
